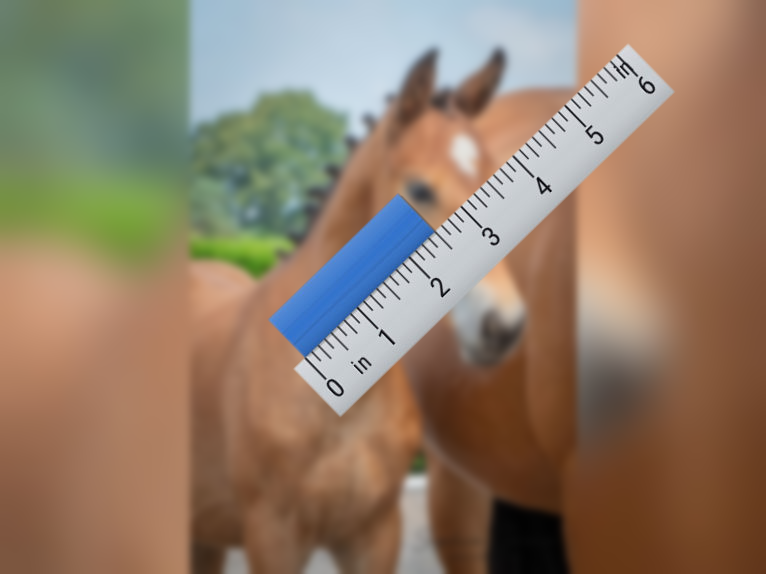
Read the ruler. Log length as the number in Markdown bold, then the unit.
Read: **2.5** in
